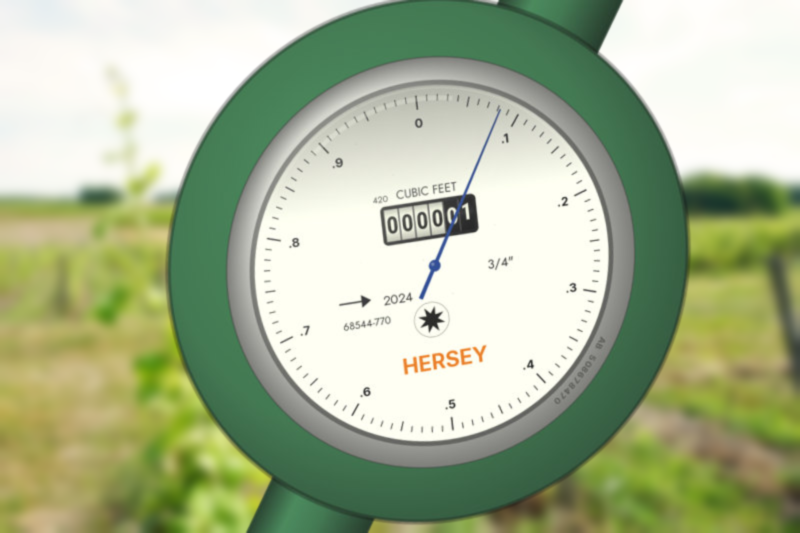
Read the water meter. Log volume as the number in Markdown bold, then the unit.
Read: **1.08** ft³
